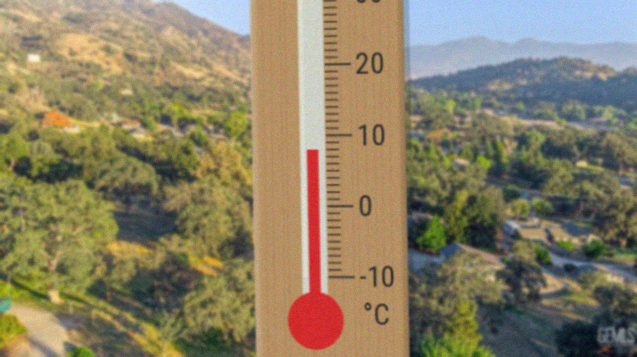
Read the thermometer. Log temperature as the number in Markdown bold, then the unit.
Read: **8** °C
